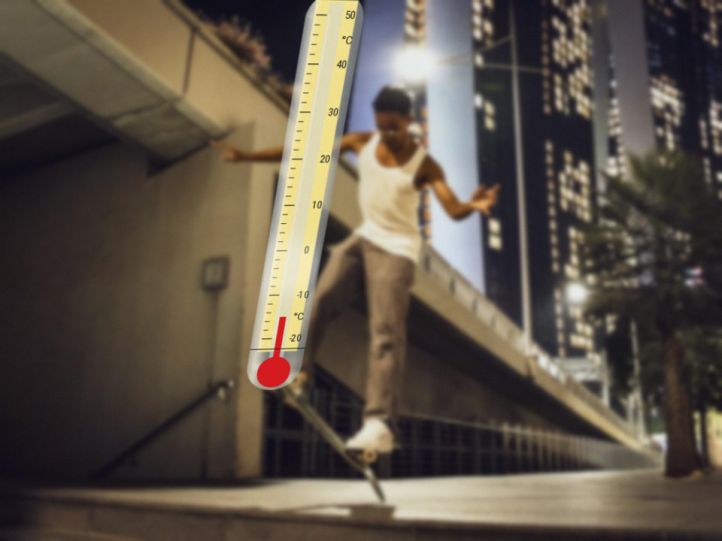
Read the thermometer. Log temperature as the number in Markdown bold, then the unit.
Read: **-15** °C
